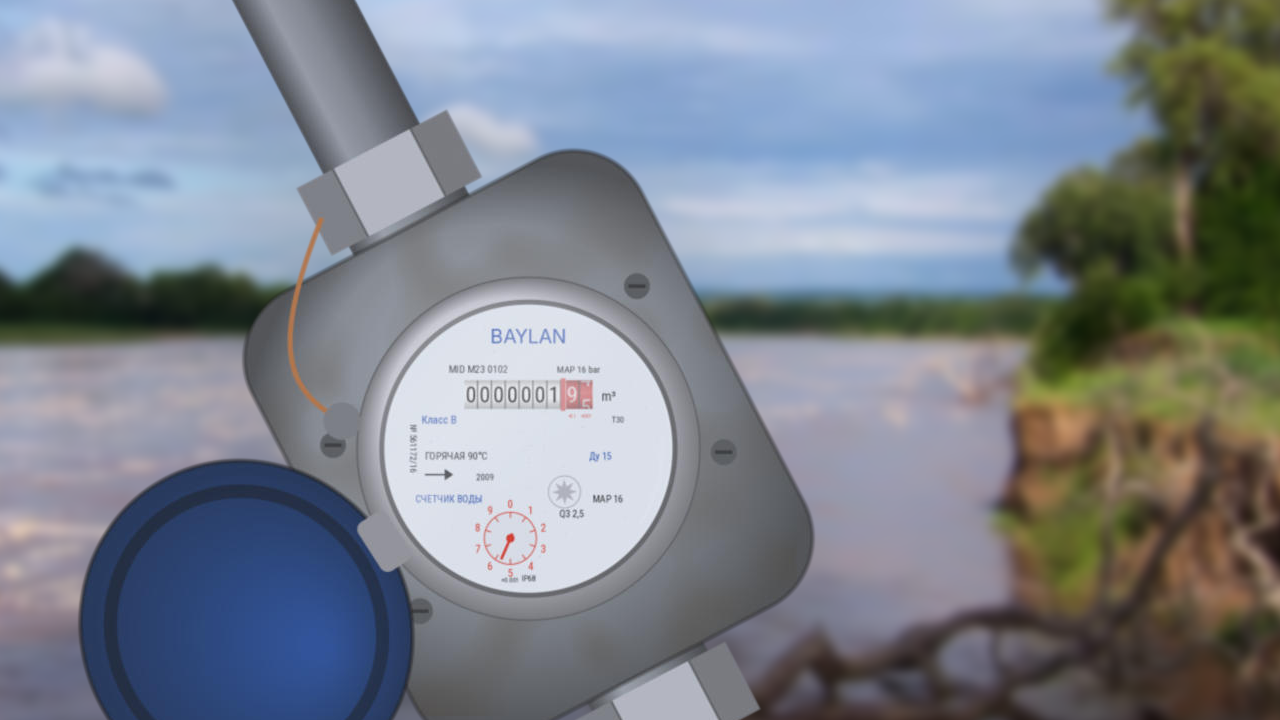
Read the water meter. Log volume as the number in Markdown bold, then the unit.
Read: **1.945** m³
